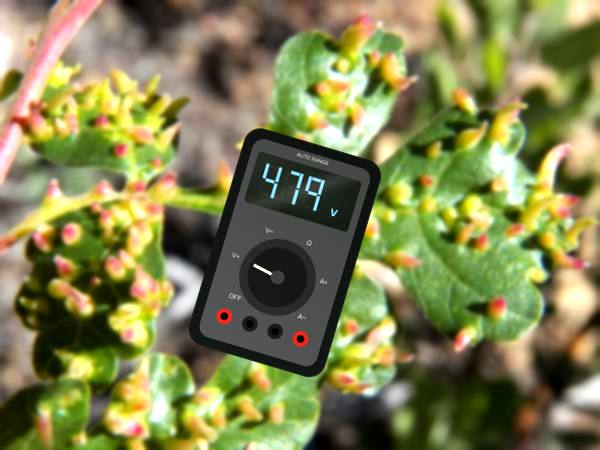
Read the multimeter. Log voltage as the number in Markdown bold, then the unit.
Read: **479** V
